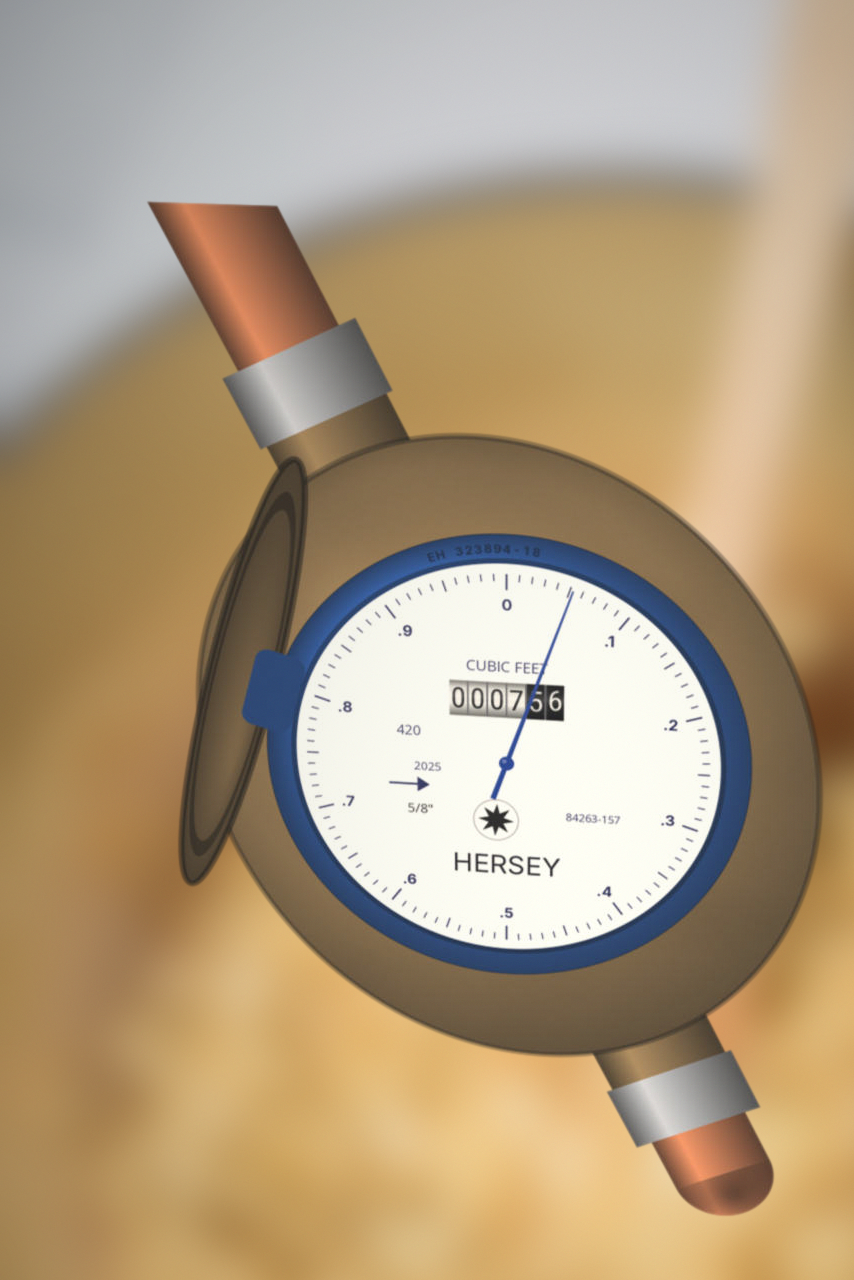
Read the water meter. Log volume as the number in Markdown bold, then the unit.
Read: **756.05** ft³
